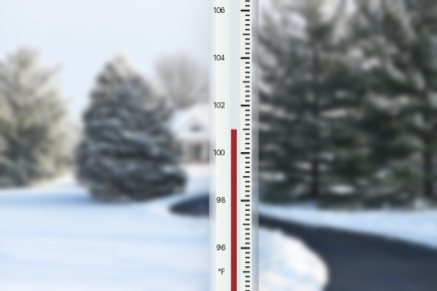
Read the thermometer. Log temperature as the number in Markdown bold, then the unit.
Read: **101** °F
